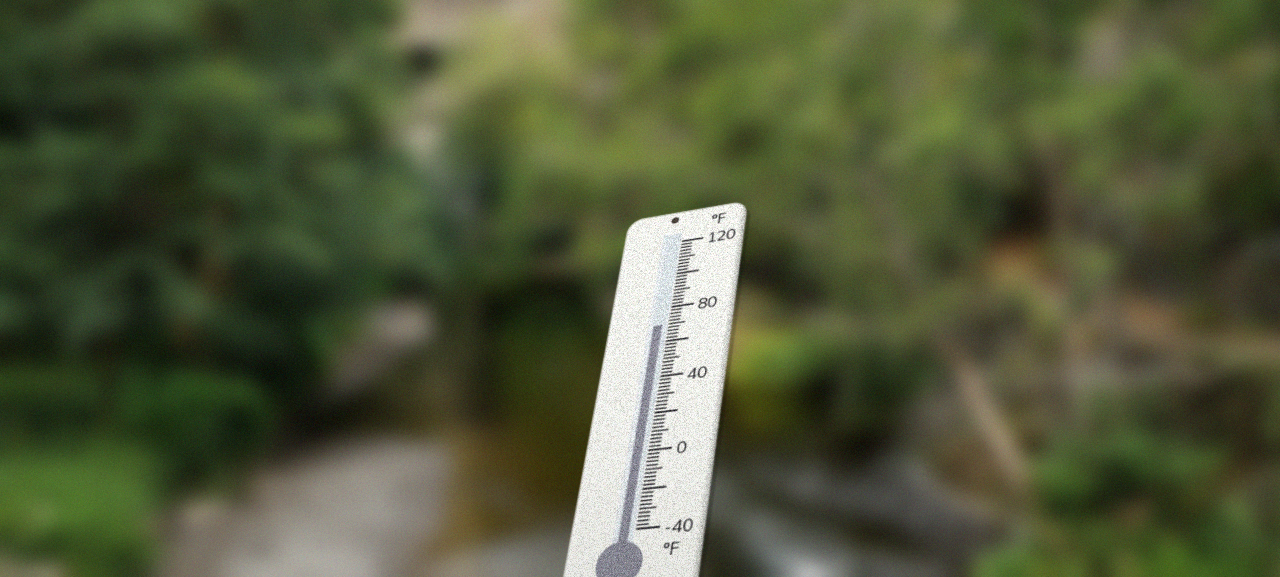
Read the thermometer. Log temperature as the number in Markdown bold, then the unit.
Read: **70** °F
